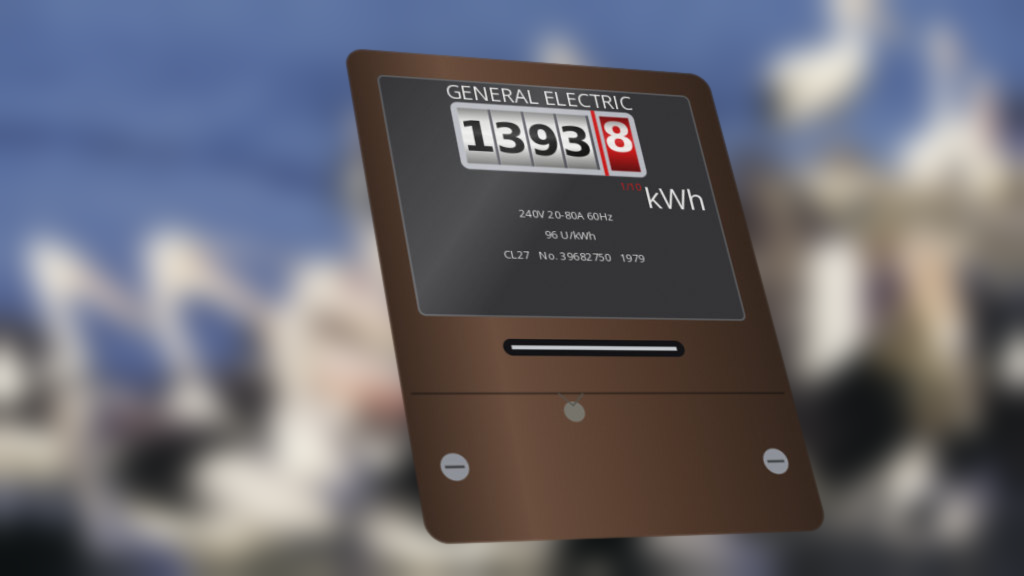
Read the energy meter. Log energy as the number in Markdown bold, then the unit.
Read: **1393.8** kWh
